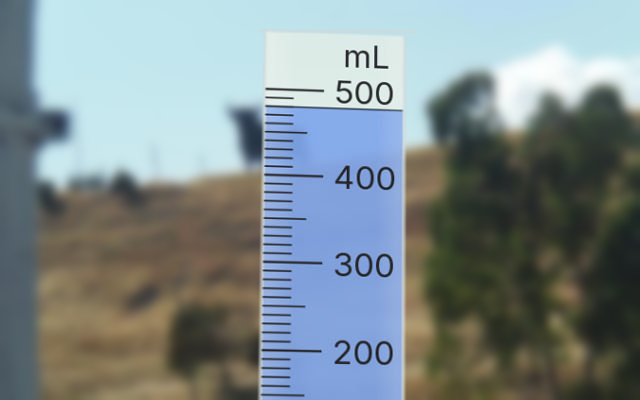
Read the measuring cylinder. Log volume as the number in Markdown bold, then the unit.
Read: **480** mL
